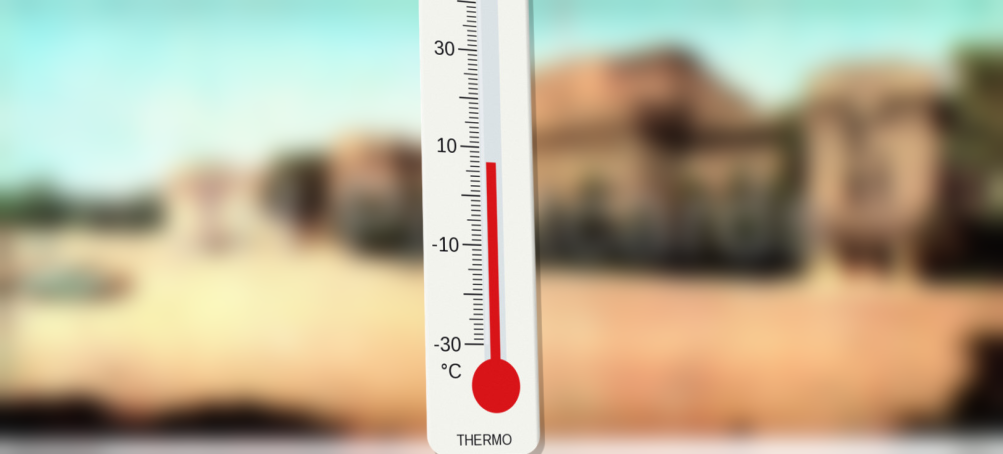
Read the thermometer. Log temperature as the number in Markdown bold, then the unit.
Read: **7** °C
